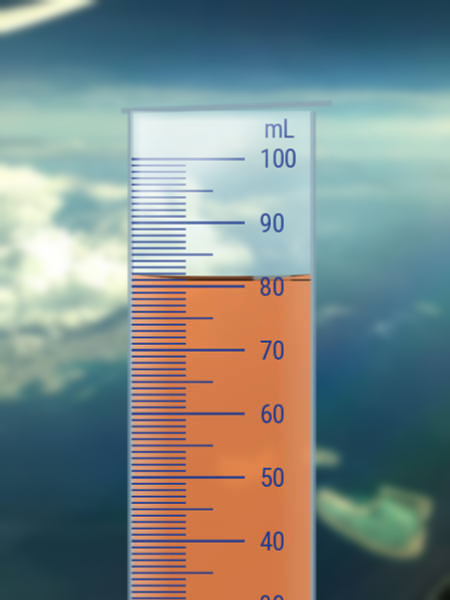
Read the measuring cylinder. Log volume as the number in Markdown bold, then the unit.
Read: **81** mL
